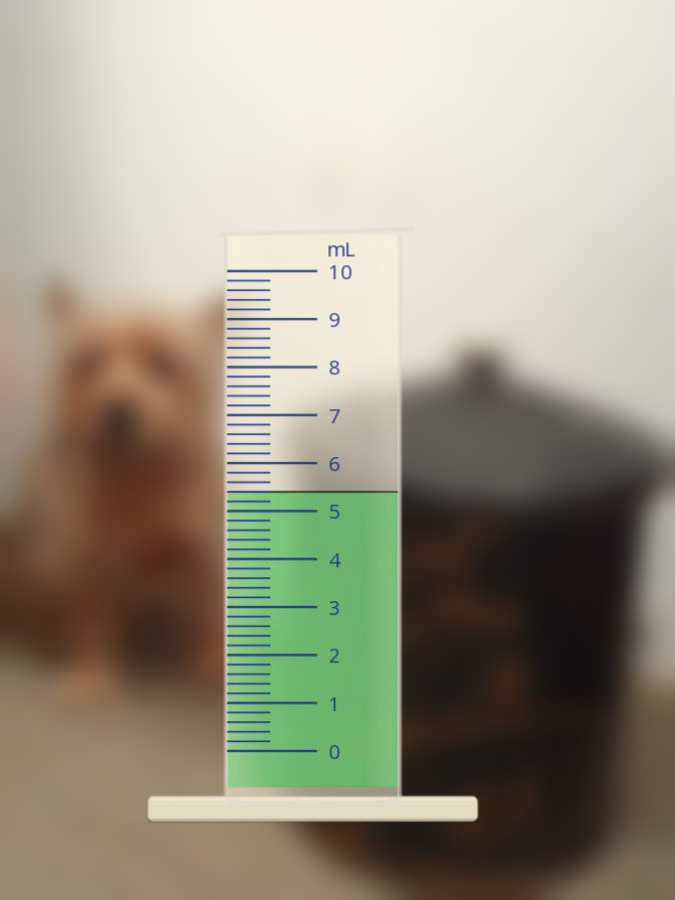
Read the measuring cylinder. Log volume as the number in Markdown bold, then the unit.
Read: **5.4** mL
